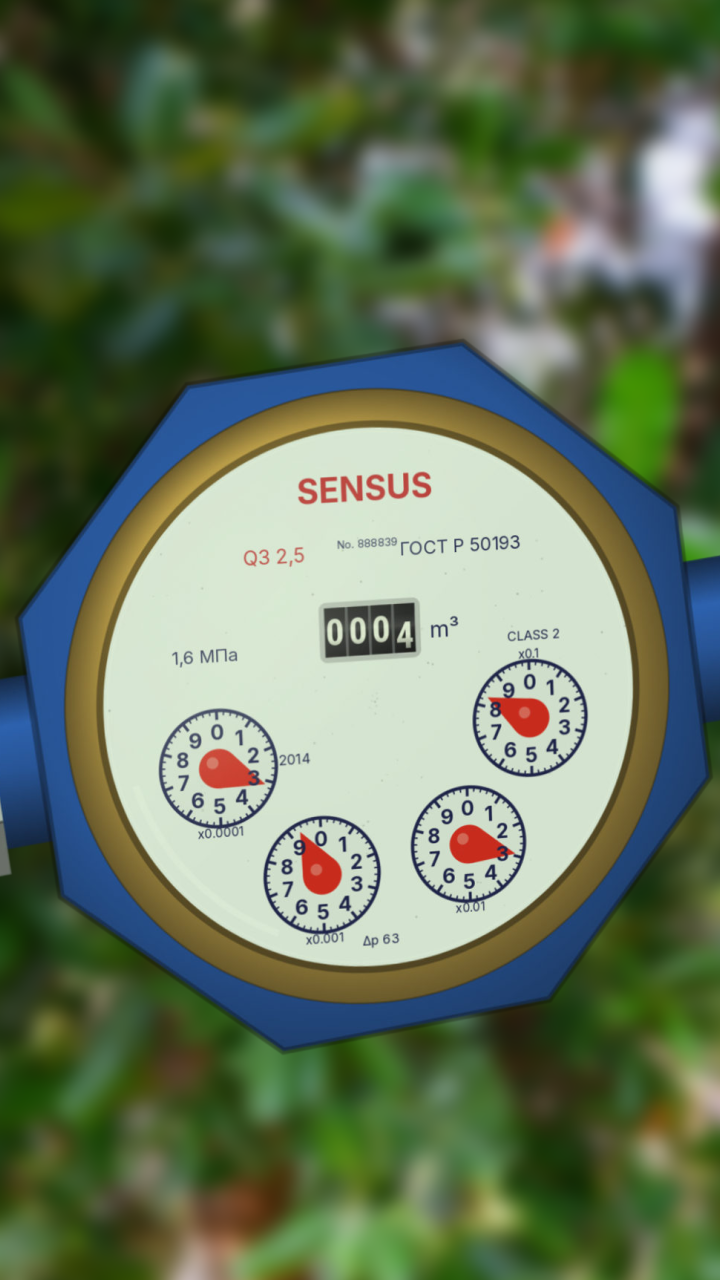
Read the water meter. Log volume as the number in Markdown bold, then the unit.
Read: **3.8293** m³
